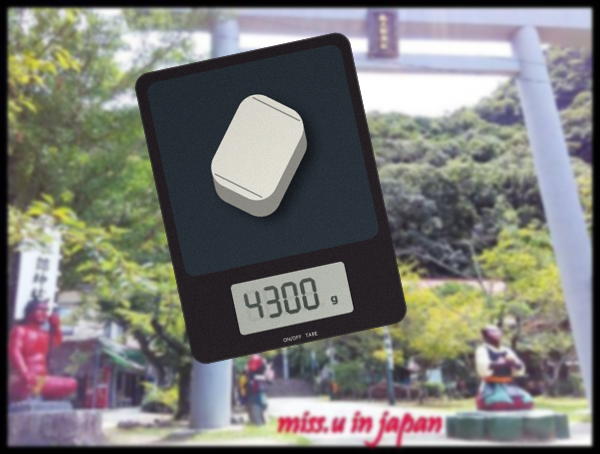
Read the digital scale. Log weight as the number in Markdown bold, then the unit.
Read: **4300** g
